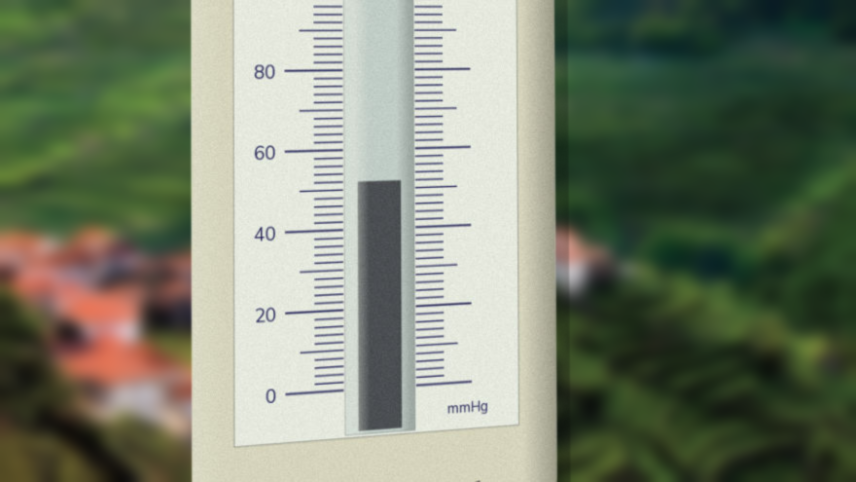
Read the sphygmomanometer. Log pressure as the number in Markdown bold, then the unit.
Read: **52** mmHg
